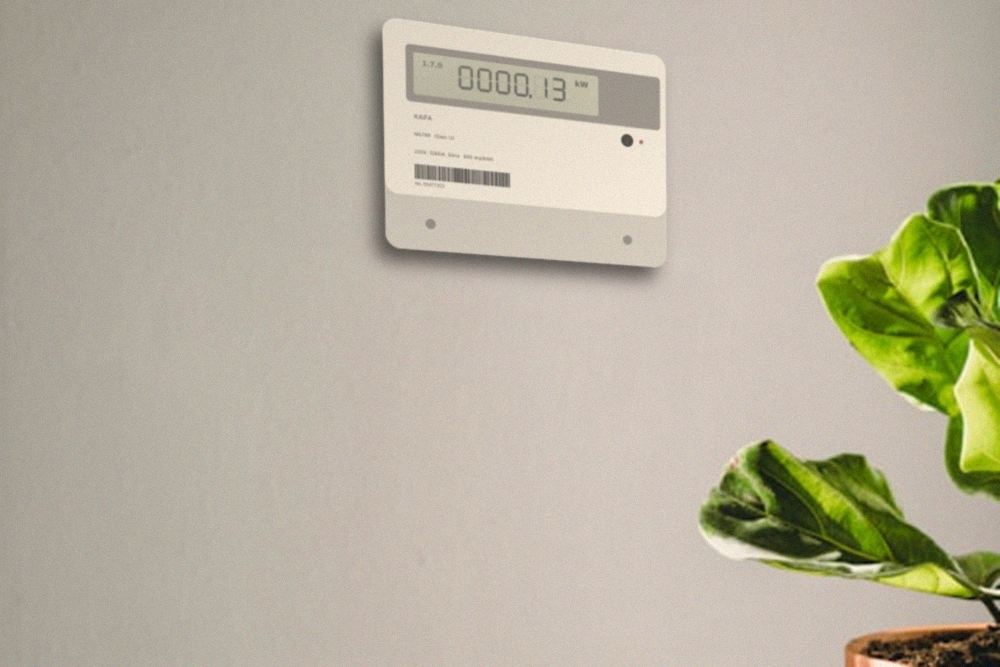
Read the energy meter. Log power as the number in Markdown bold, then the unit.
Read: **0.13** kW
